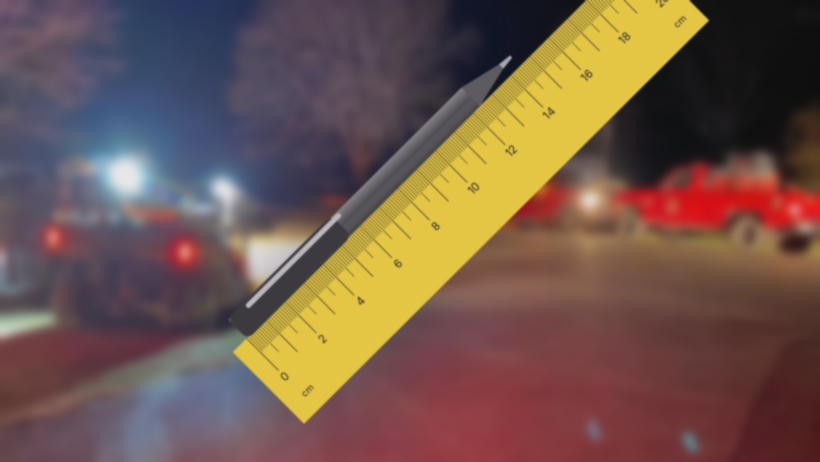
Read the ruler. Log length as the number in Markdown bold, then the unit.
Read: **14.5** cm
